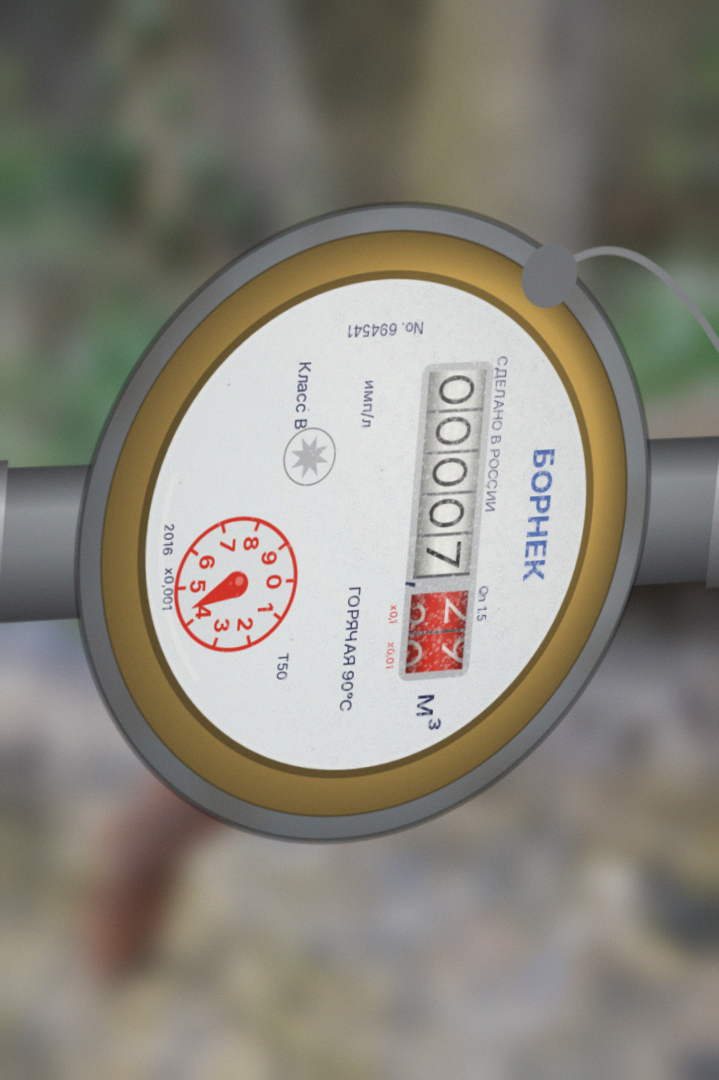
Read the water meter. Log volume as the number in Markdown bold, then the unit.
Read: **7.294** m³
